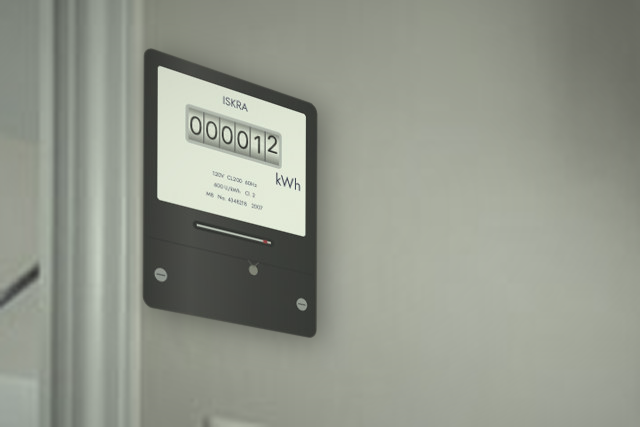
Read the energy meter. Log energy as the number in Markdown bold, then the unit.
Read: **12** kWh
